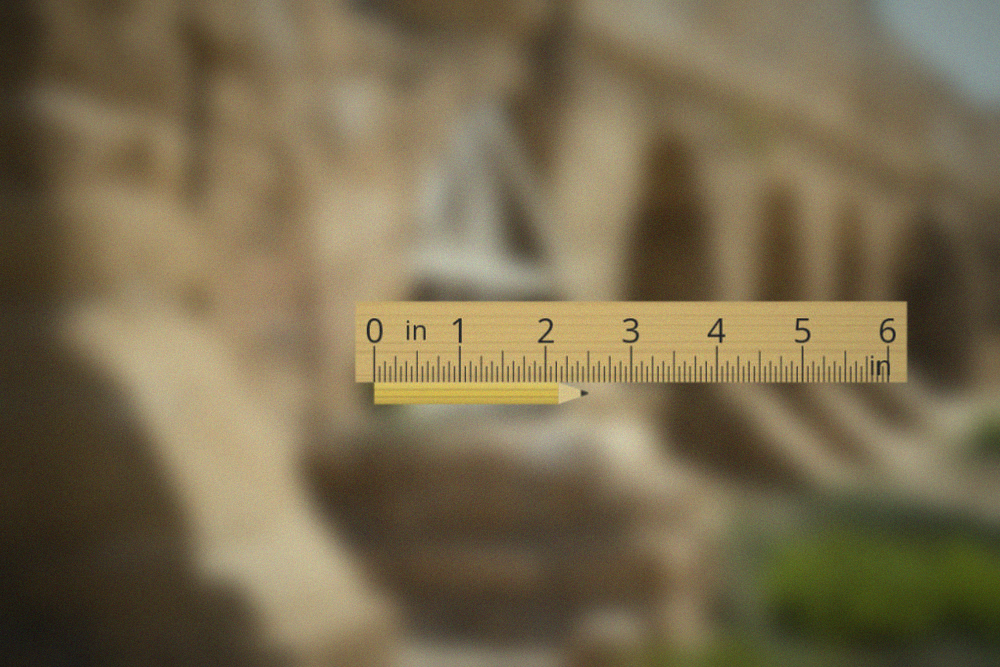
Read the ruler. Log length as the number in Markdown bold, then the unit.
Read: **2.5** in
